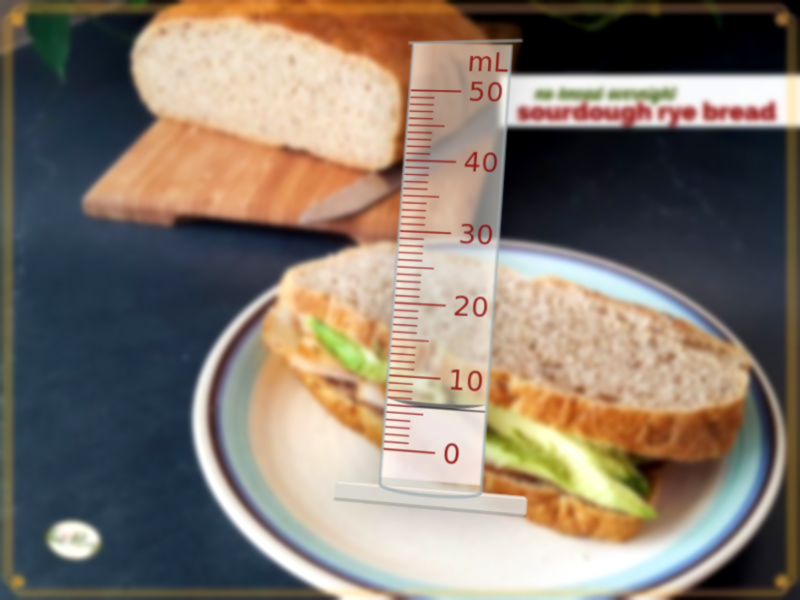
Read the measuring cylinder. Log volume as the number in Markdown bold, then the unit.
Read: **6** mL
